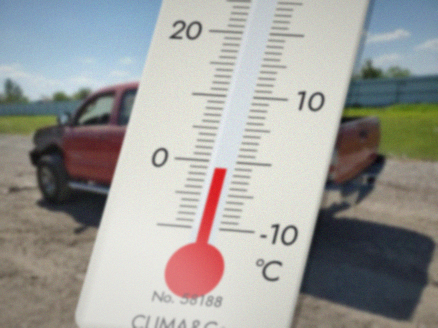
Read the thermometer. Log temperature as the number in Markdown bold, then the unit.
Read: **-1** °C
